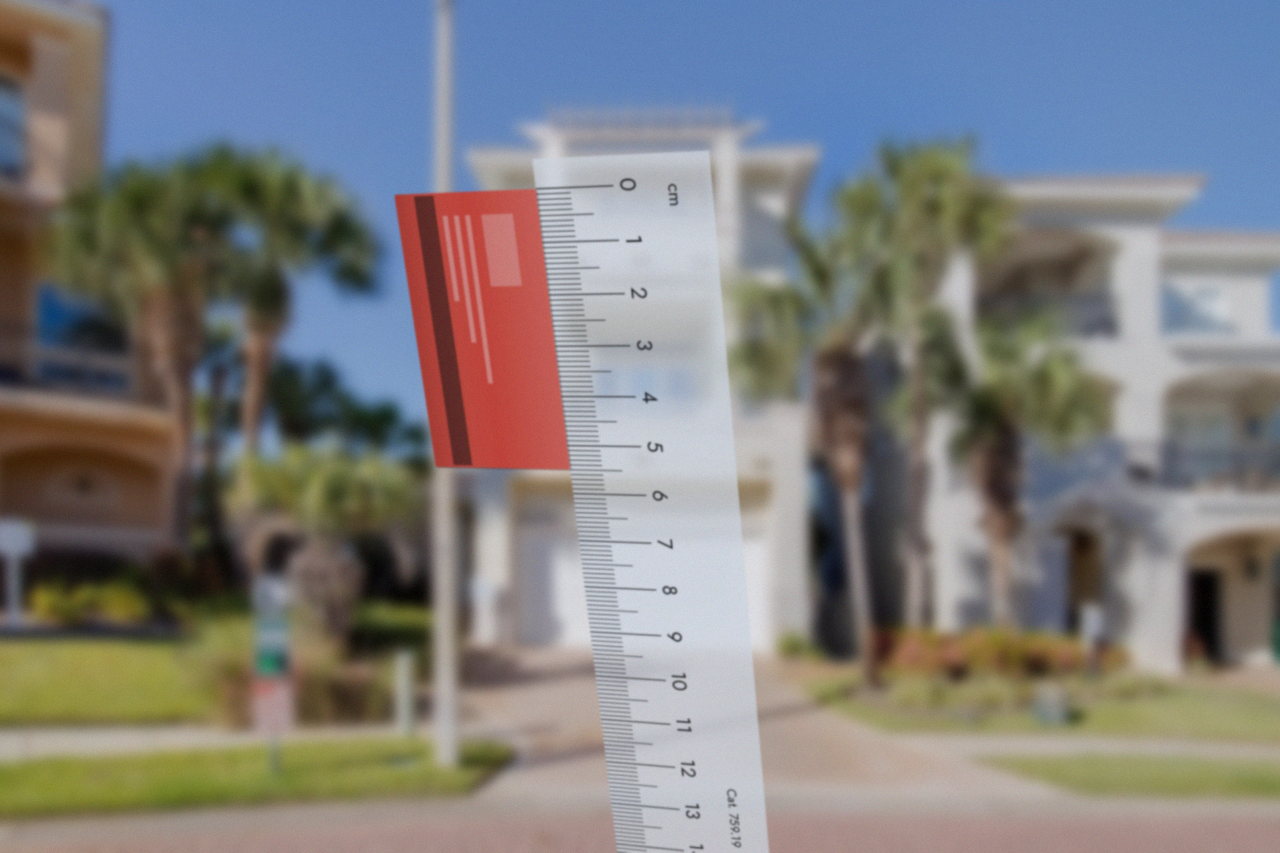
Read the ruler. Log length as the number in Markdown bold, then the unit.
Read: **5.5** cm
